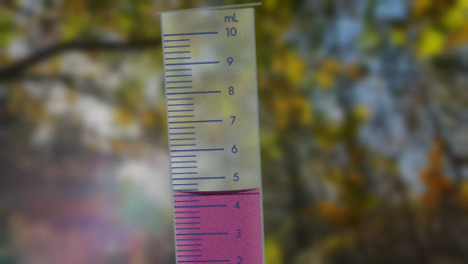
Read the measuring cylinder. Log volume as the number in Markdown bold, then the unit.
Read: **4.4** mL
